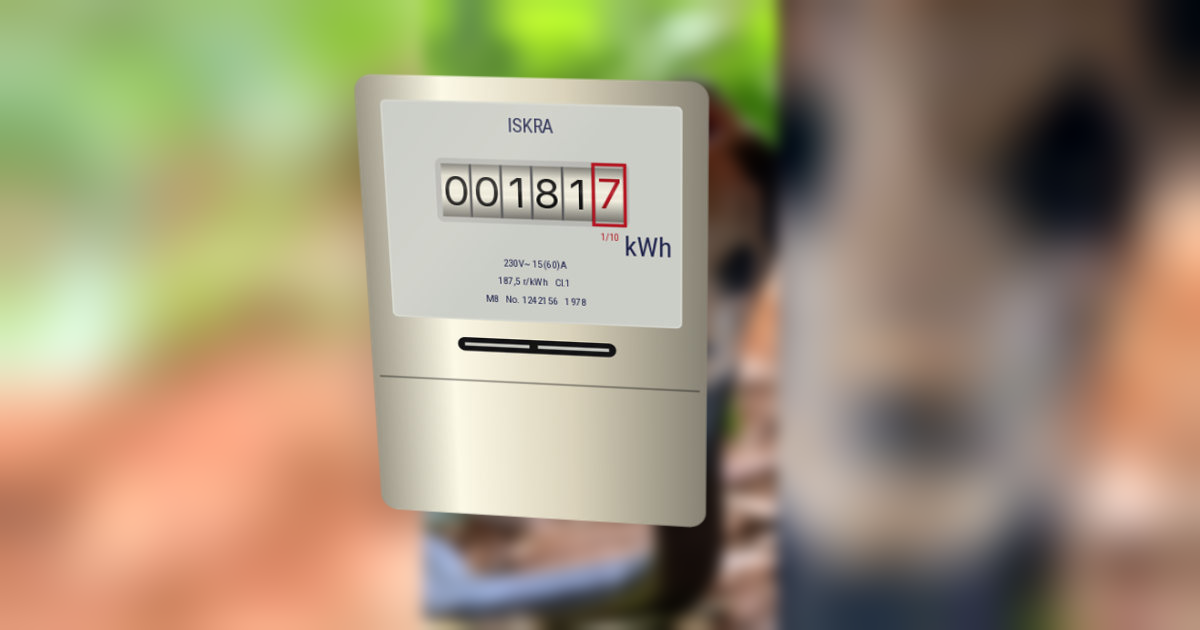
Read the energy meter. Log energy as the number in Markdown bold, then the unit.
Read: **181.7** kWh
